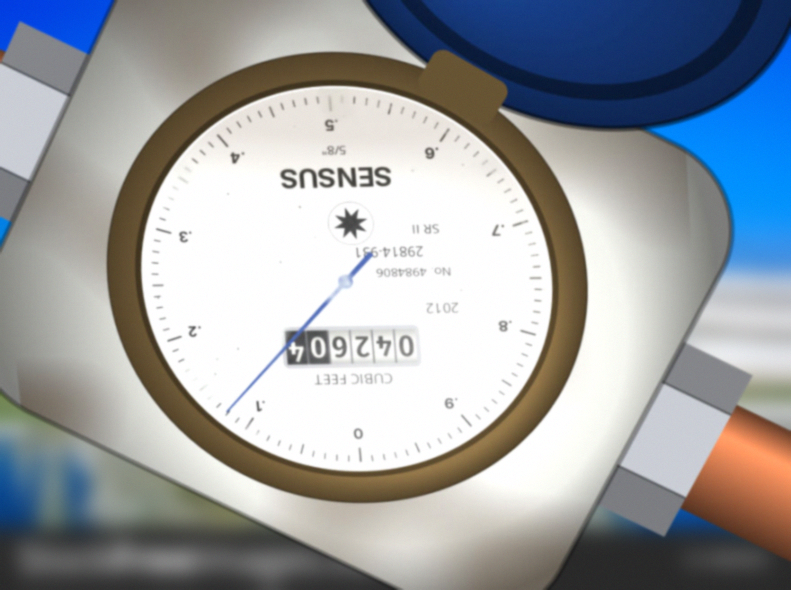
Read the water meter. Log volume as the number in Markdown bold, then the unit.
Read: **42604.12** ft³
